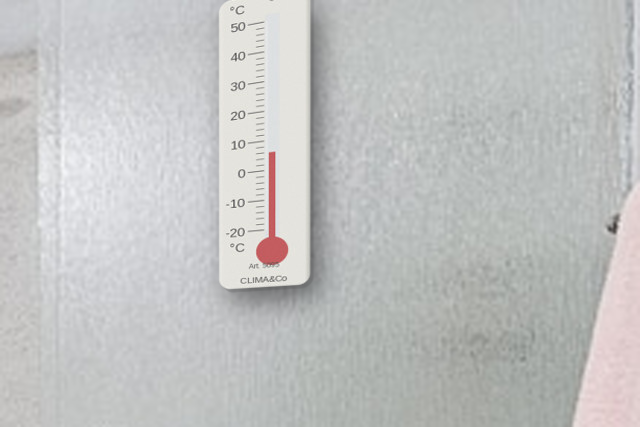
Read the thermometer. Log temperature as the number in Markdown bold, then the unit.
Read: **6** °C
